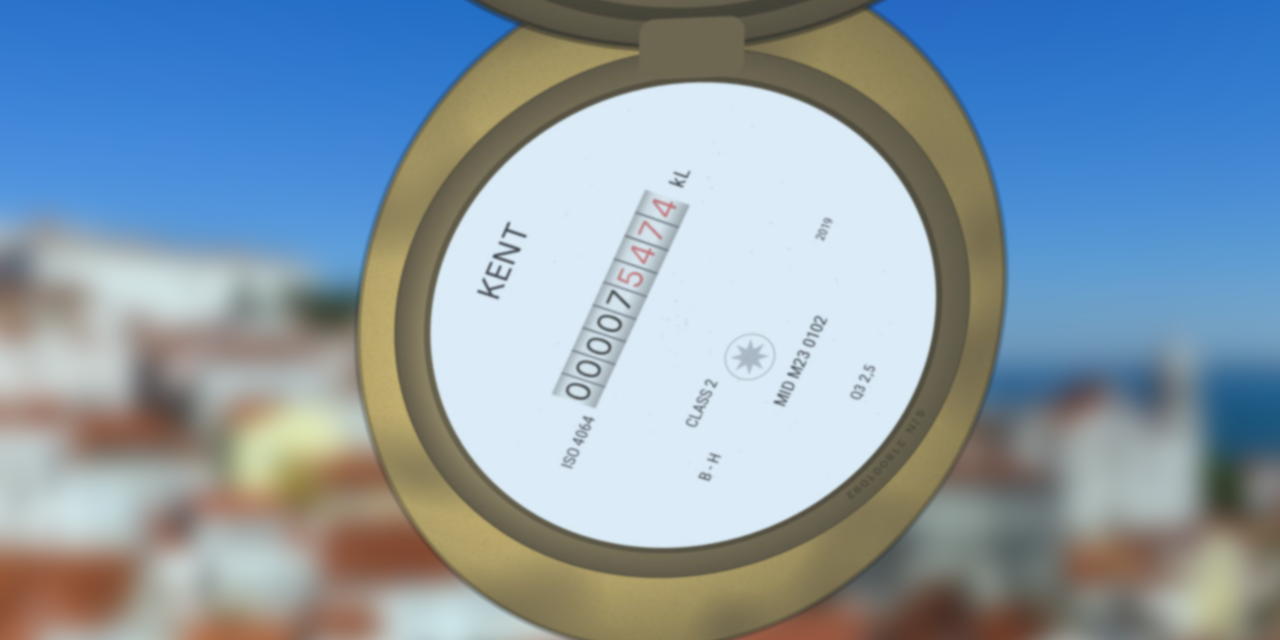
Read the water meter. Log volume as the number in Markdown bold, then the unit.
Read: **7.5474** kL
